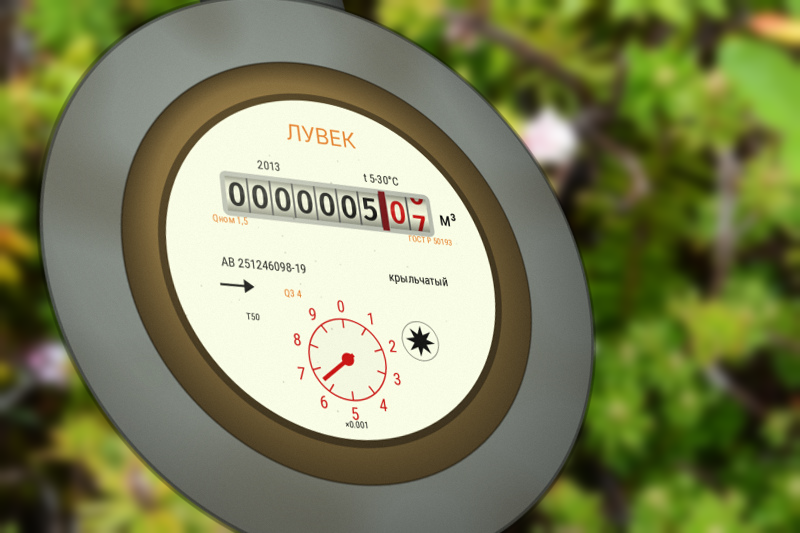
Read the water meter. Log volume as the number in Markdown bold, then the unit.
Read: **5.066** m³
